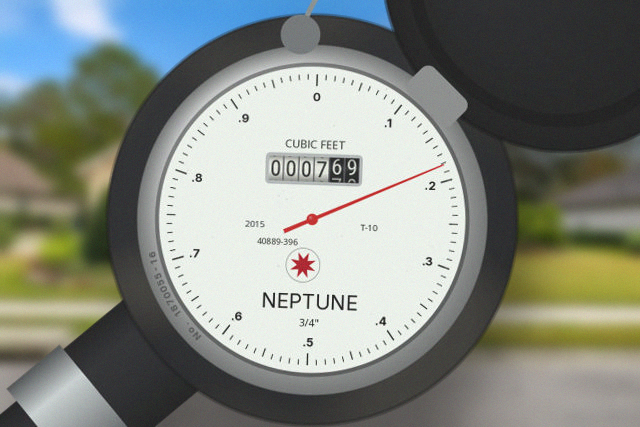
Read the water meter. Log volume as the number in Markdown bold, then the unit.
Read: **769.18** ft³
